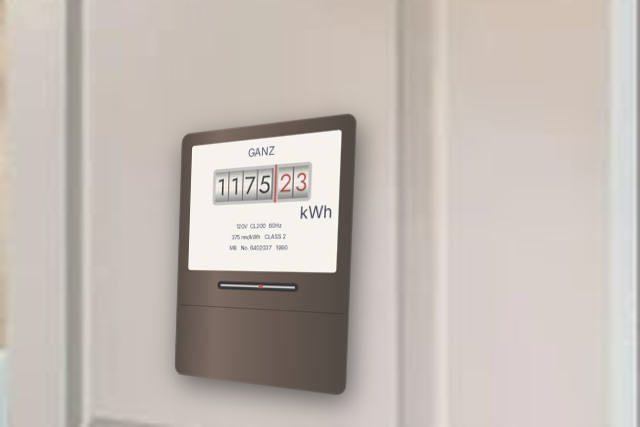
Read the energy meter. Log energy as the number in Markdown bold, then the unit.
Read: **1175.23** kWh
